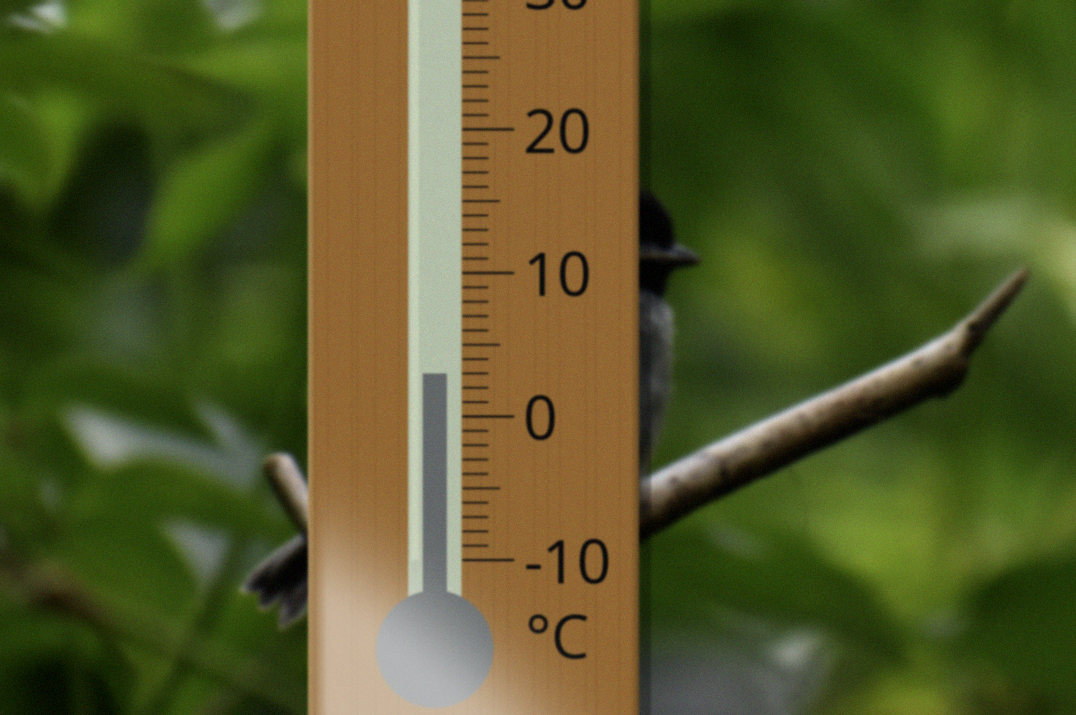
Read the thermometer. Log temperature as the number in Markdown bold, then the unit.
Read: **3** °C
